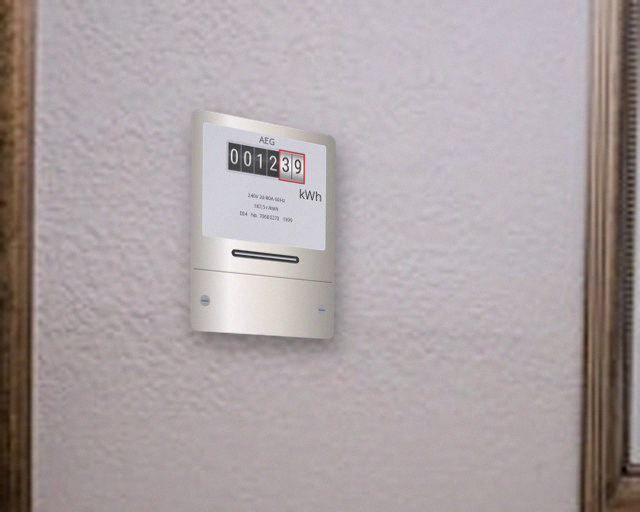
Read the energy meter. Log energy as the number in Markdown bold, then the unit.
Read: **12.39** kWh
